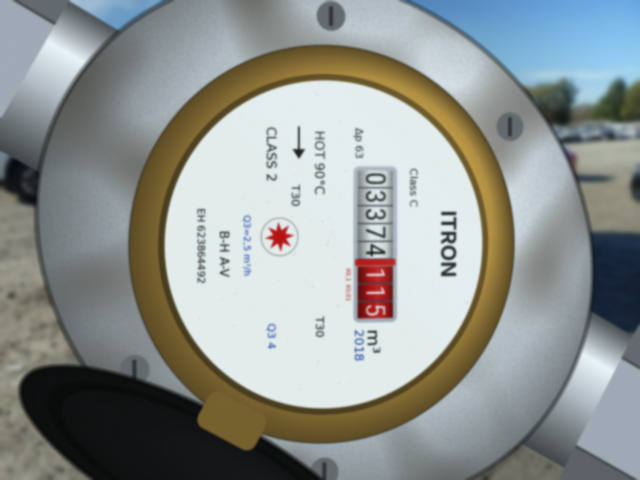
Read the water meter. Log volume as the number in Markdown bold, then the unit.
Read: **3374.115** m³
